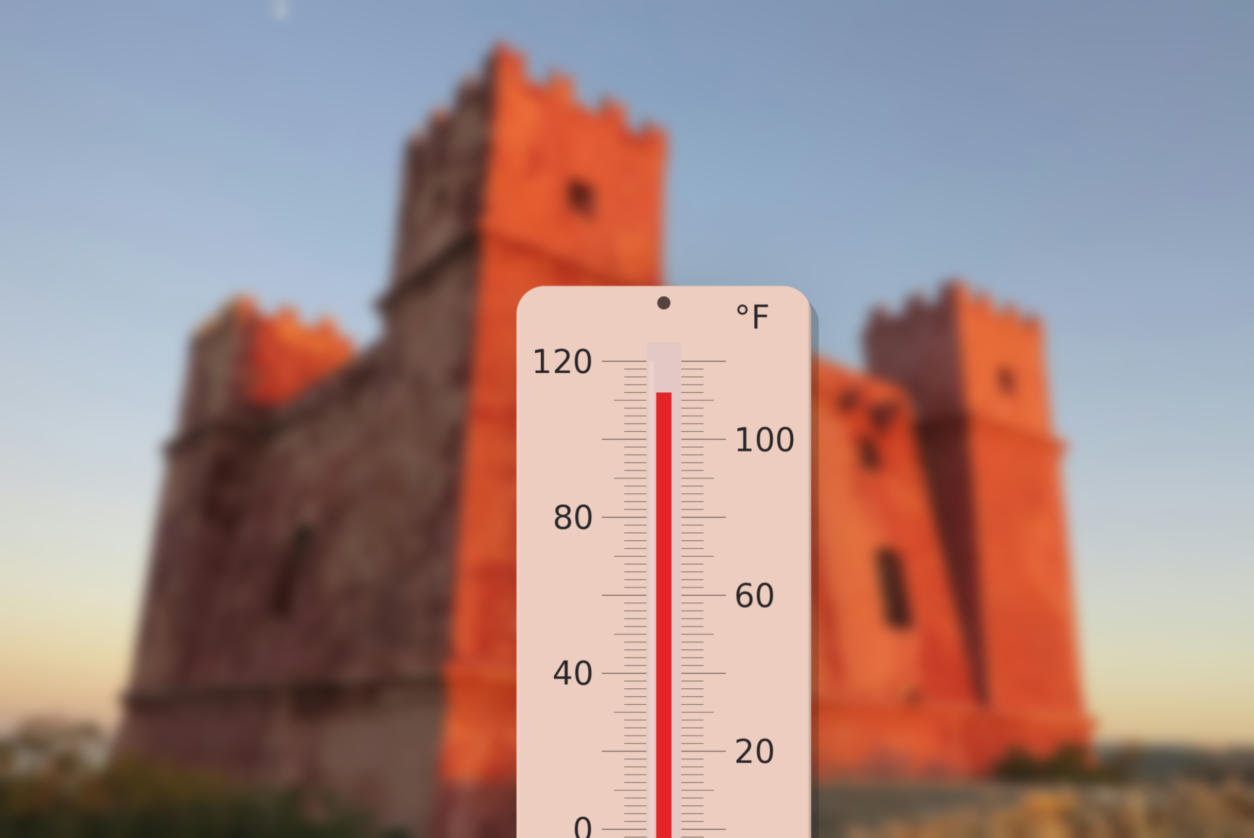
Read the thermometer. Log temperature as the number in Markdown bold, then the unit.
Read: **112** °F
